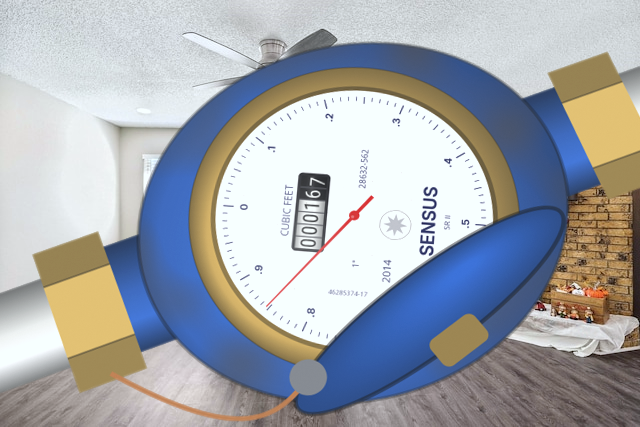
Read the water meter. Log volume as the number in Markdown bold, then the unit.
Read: **166.85** ft³
